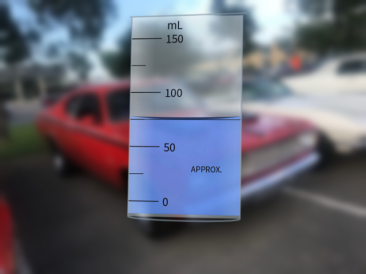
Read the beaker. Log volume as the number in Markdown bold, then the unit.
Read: **75** mL
